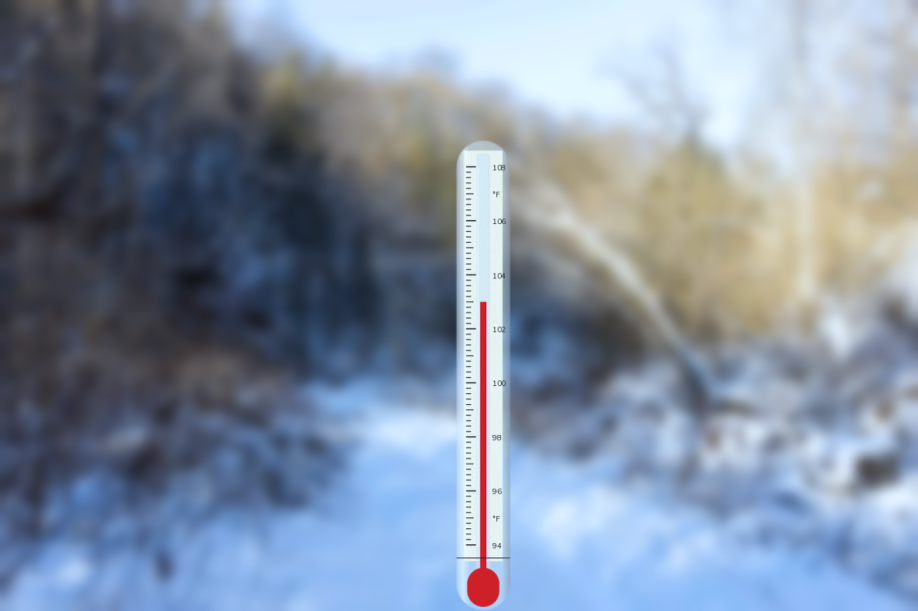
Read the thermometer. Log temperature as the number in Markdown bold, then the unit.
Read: **103** °F
